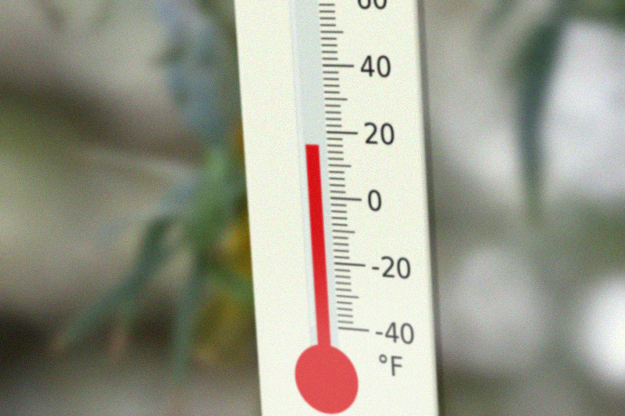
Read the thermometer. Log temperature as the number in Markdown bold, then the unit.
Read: **16** °F
